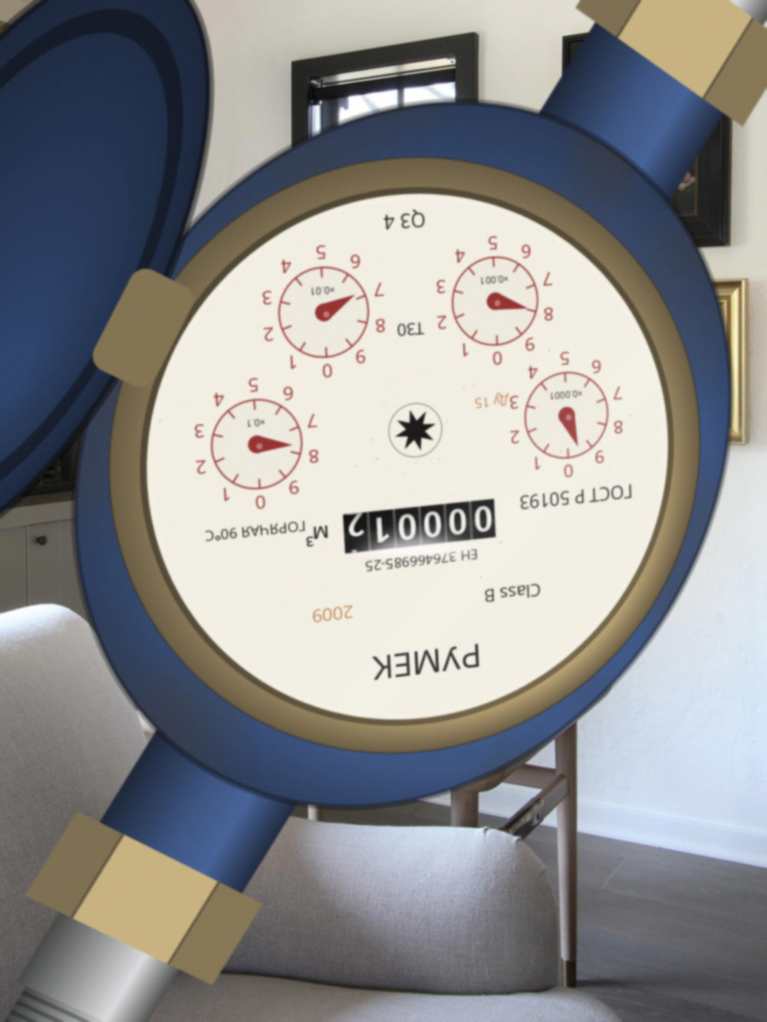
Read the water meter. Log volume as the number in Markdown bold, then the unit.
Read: **11.7679** m³
